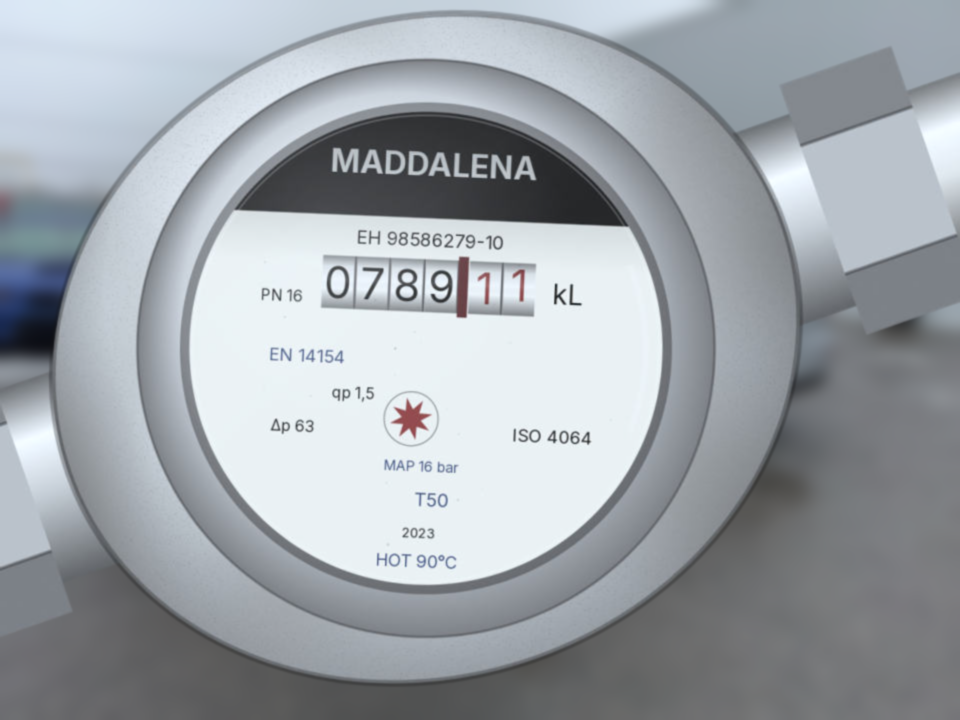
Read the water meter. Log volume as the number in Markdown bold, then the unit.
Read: **789.11** kL
